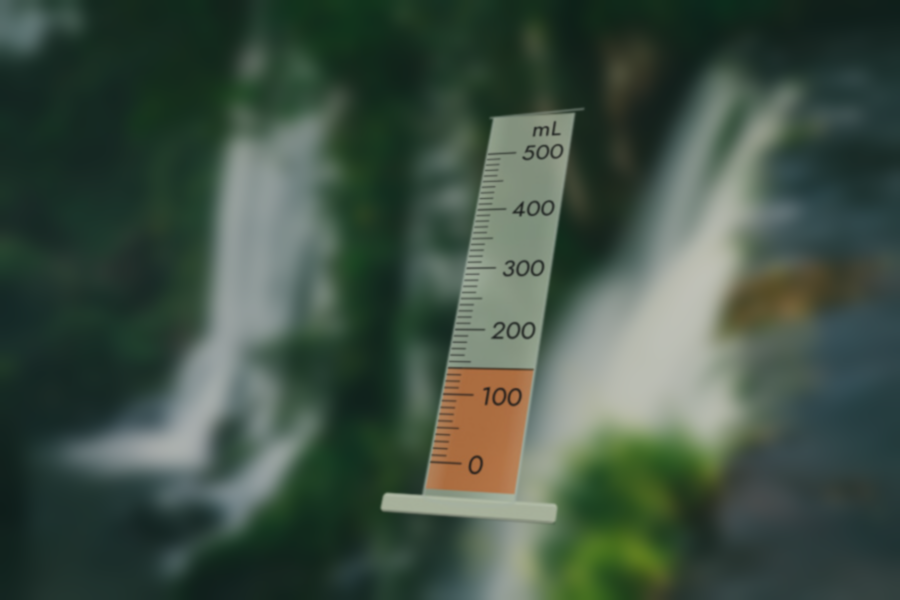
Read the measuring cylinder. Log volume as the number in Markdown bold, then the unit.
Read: **140** mL
